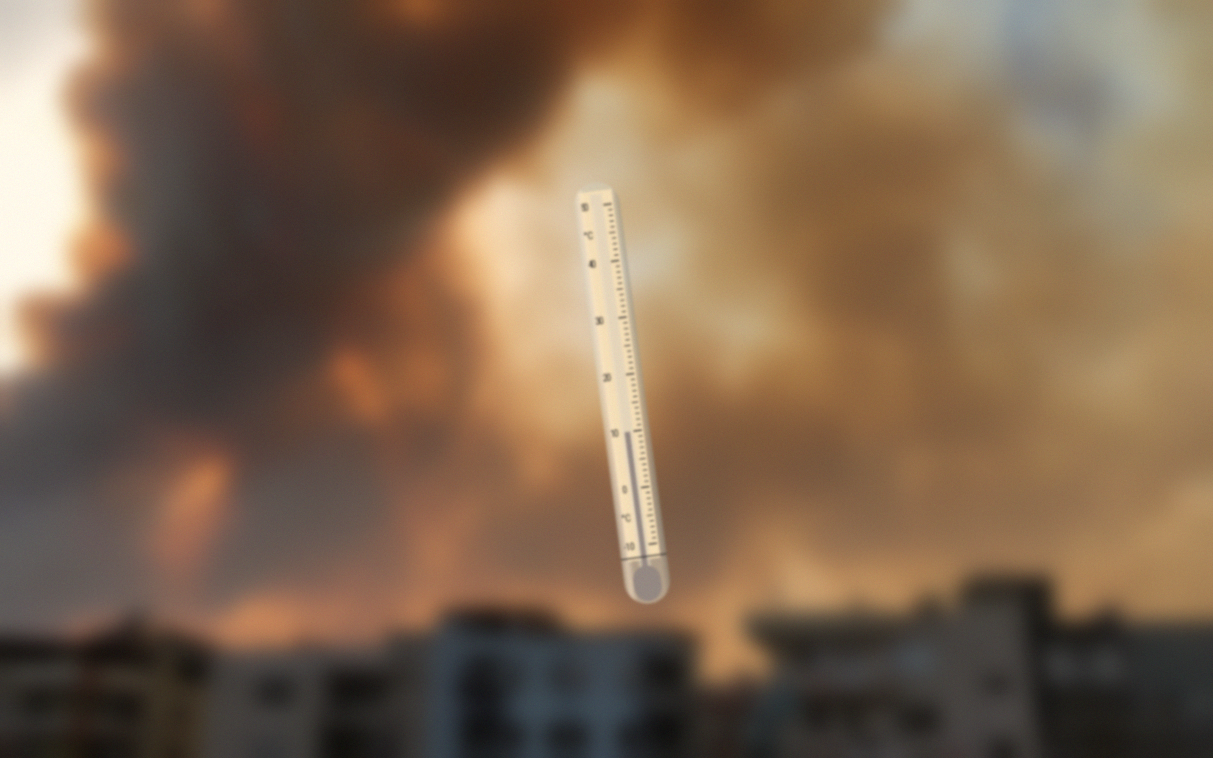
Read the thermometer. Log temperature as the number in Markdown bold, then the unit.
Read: **10** °C
